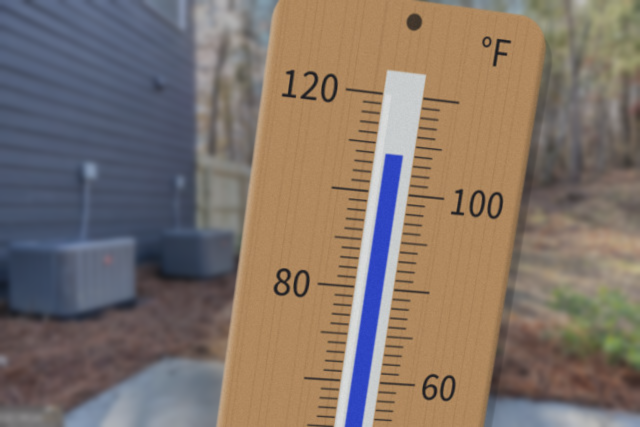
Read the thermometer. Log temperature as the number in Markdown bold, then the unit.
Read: **108** °F
